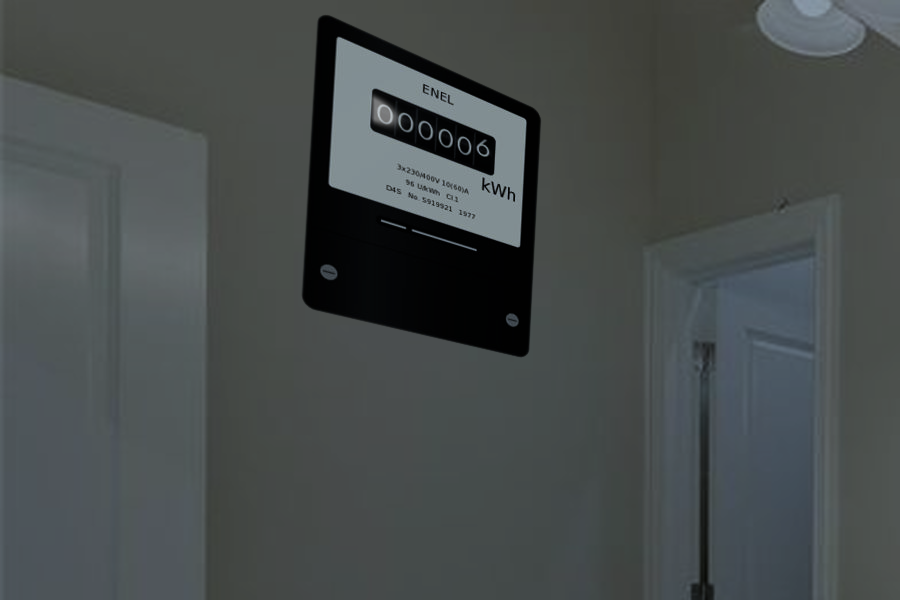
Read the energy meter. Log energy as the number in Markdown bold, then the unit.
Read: **6** kWh
